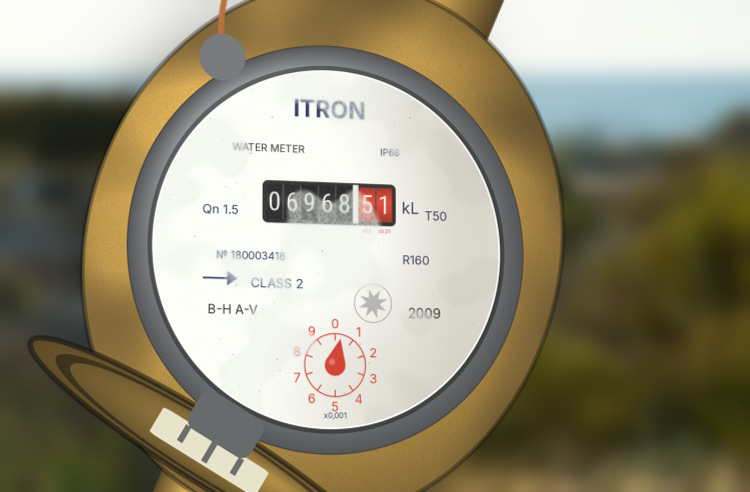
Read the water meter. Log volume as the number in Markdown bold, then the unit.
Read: **6968.510** kL
